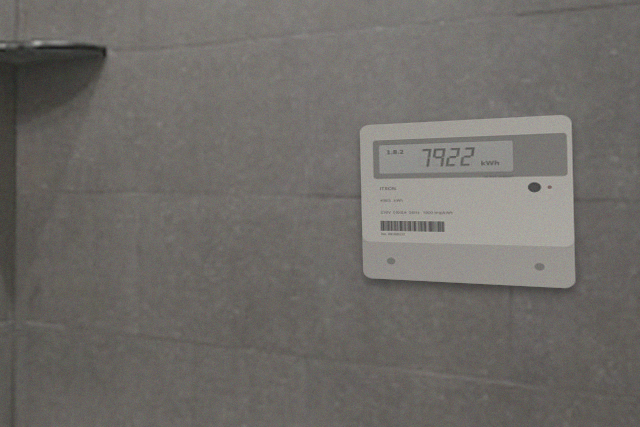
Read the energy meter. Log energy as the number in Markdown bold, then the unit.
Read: **7922** kWh
